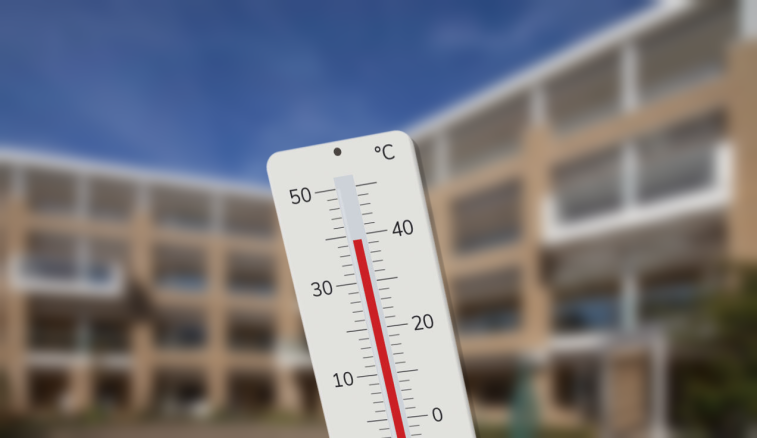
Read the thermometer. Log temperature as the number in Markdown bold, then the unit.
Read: **39** °C
